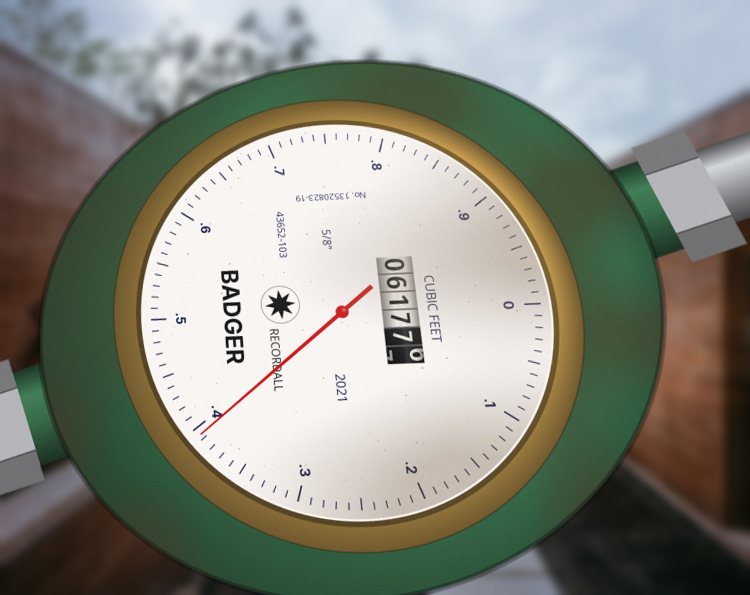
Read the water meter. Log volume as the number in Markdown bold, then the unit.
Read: **61776.39** ft³
